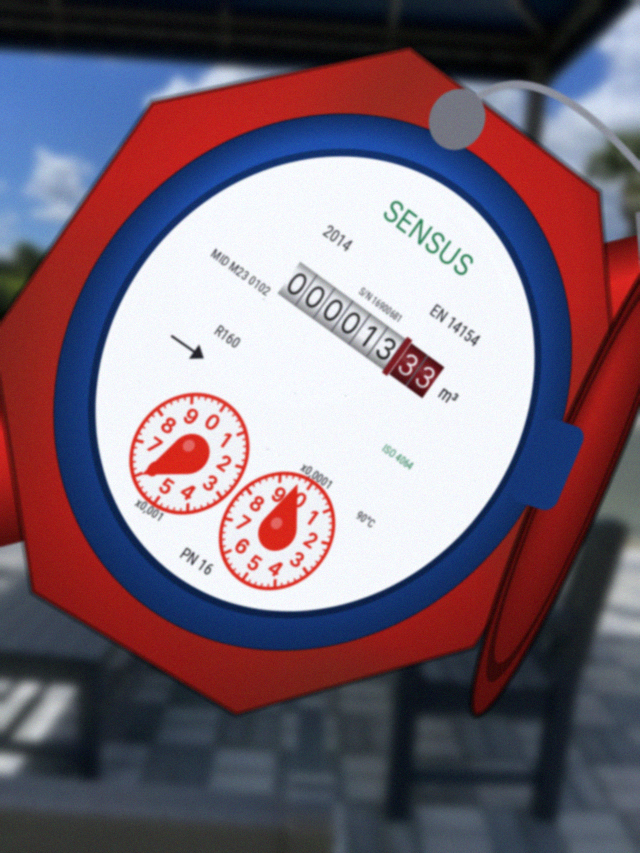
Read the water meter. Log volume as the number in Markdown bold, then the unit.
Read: **13.3359** m³
